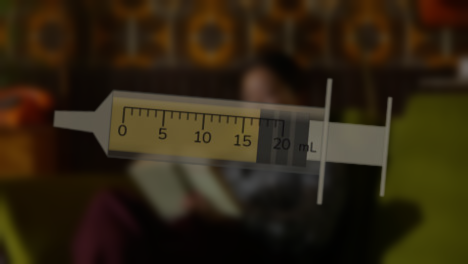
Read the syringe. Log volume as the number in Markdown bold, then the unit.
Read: **17** mL
